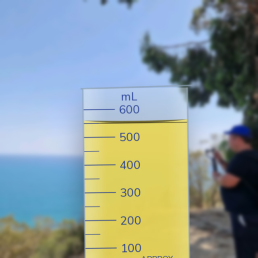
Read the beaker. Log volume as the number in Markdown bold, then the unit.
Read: **550** mL
